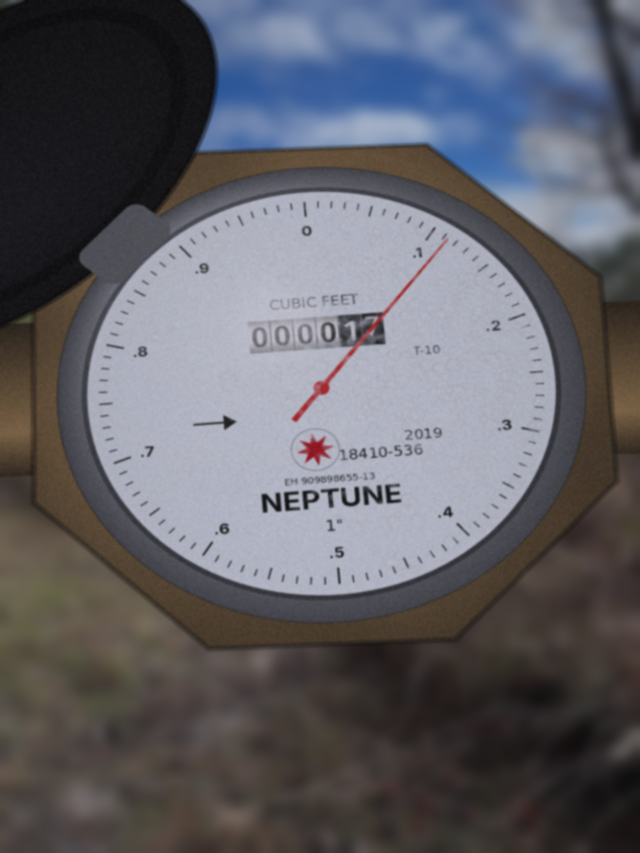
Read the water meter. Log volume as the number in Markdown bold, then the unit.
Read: **17.11** ft³
